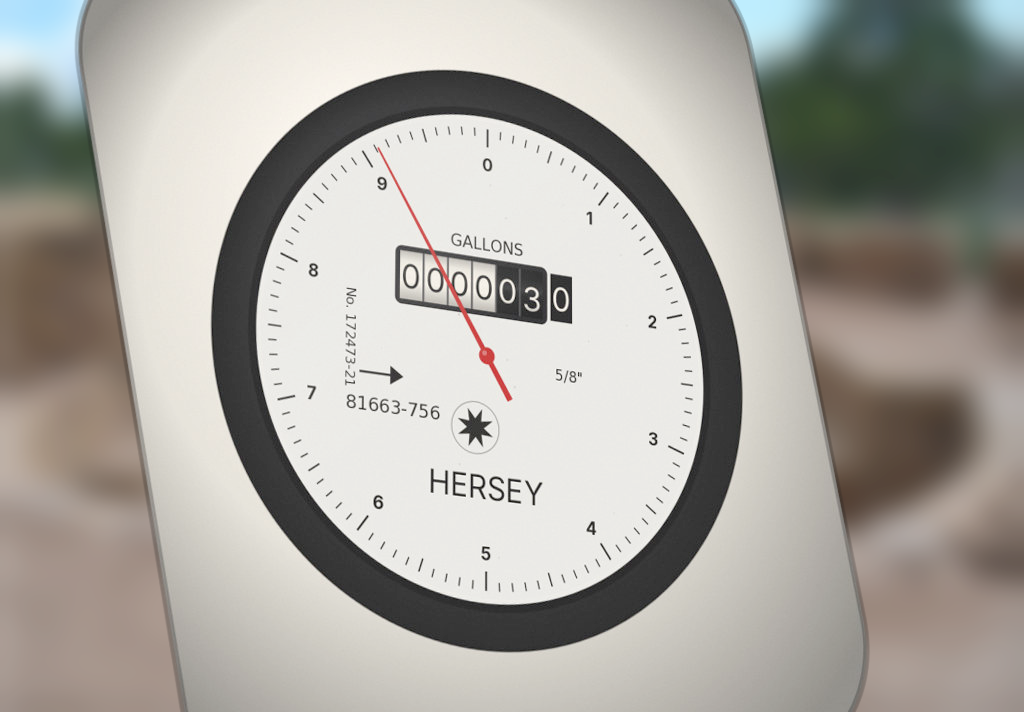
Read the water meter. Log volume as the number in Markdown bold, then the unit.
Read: **29.1** gal
